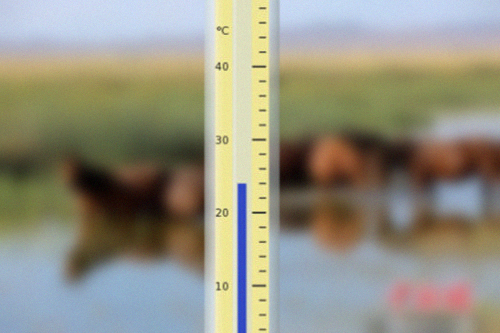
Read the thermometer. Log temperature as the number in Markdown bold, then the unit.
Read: **24** °C
